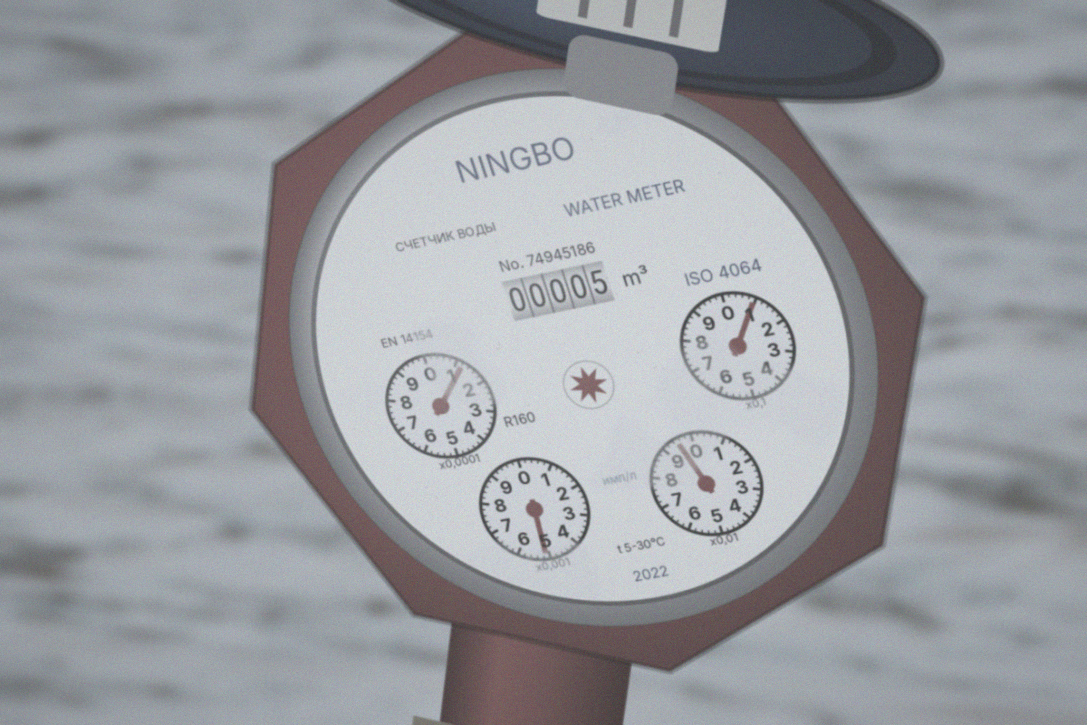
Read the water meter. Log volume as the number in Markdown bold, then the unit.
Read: **5.0951** m³
